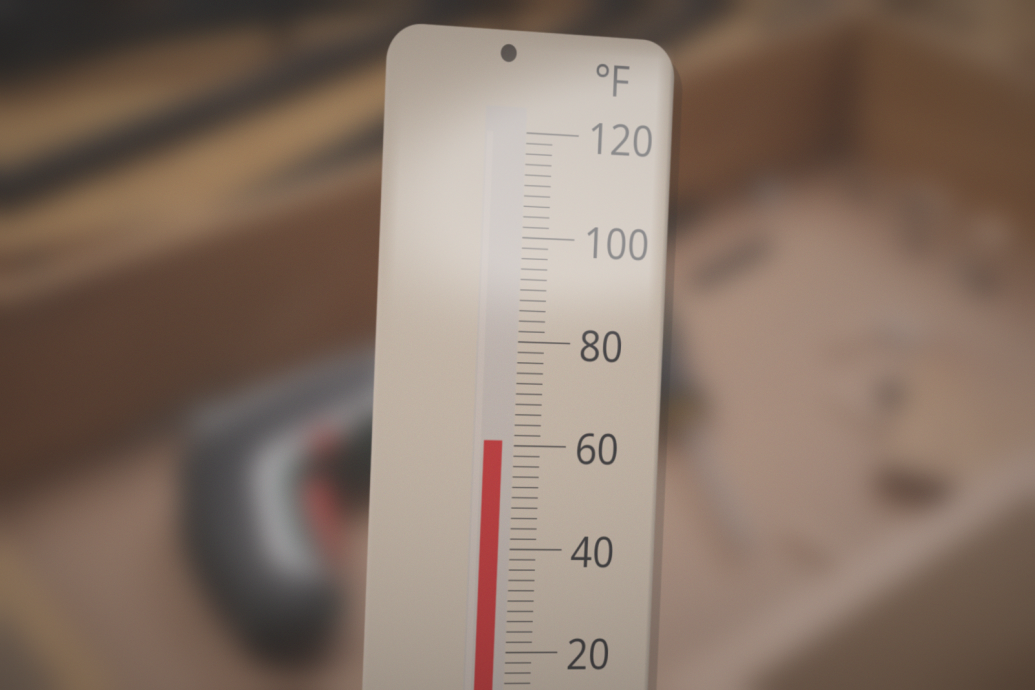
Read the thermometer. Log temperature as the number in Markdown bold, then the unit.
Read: **61** °F
